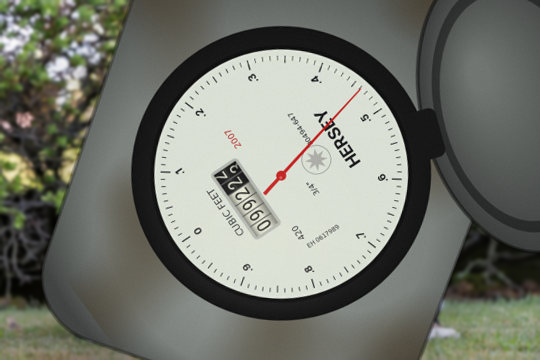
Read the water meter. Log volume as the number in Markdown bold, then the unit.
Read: **99222.46** ft³
